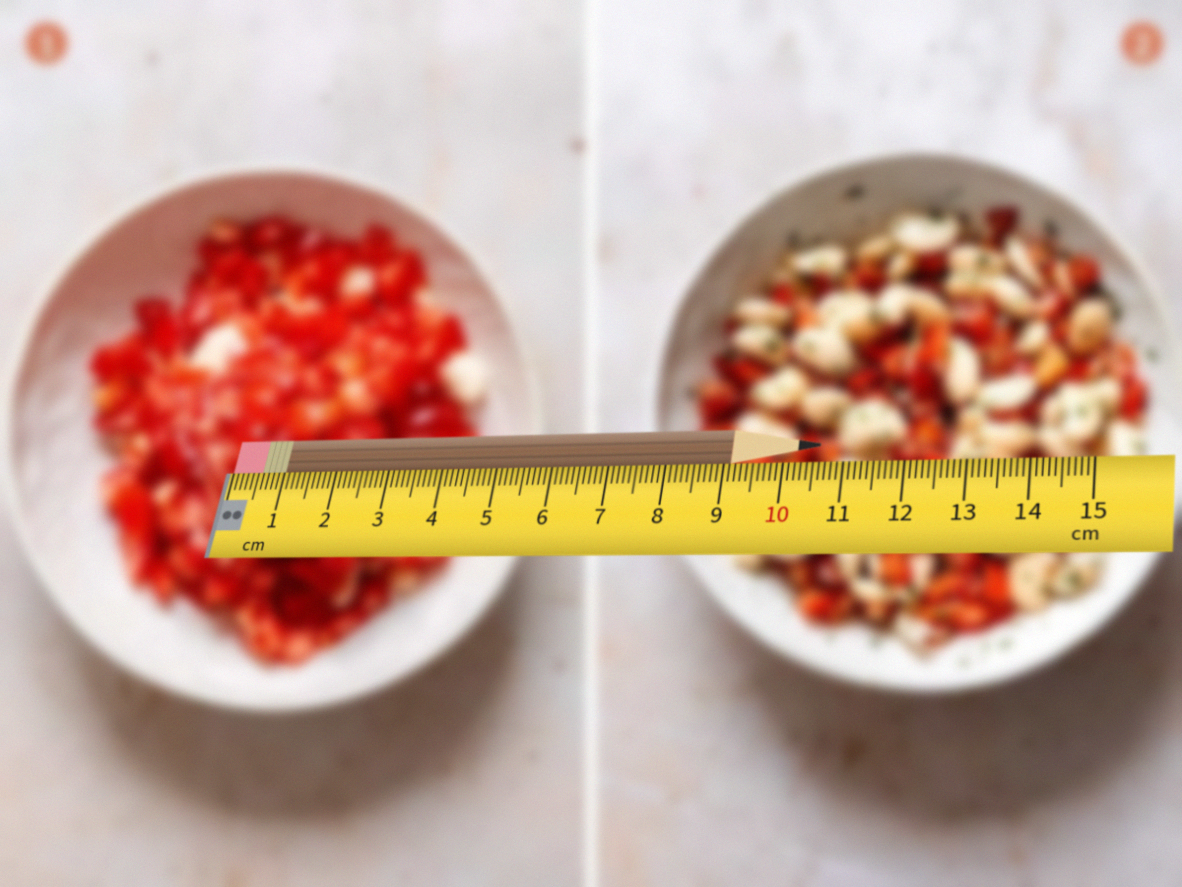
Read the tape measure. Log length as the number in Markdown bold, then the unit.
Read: **10.6** cm
